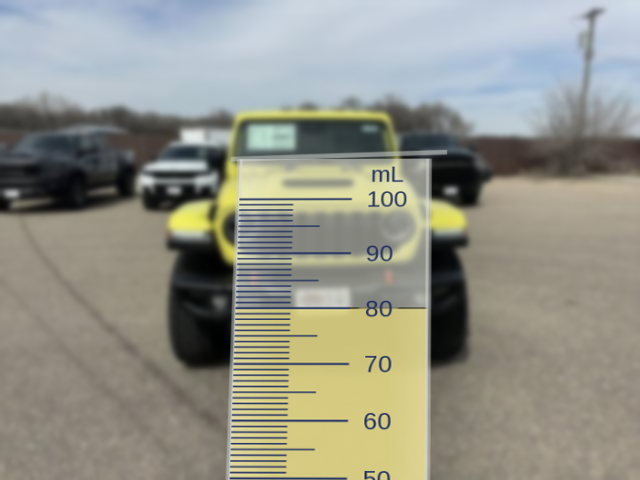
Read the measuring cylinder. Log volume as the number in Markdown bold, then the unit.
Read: **80** mL
